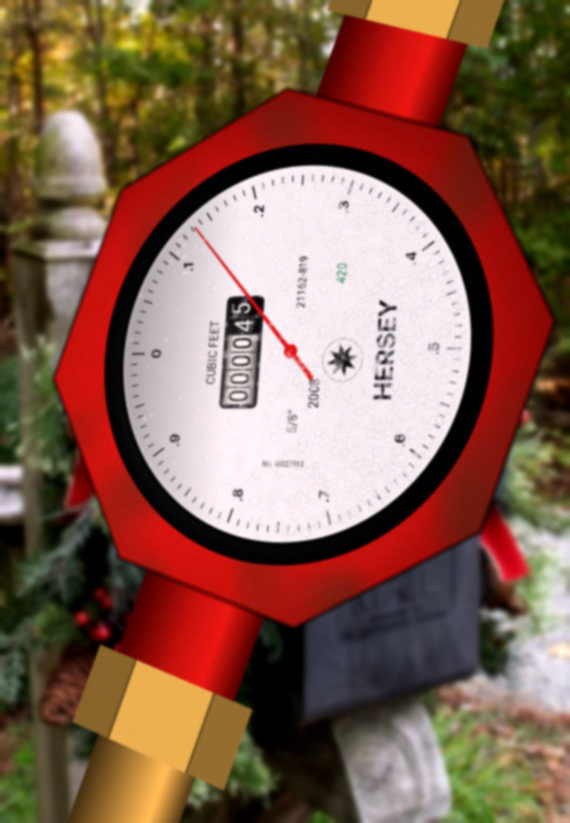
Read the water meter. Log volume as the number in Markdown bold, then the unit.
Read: **45.13** ft³
